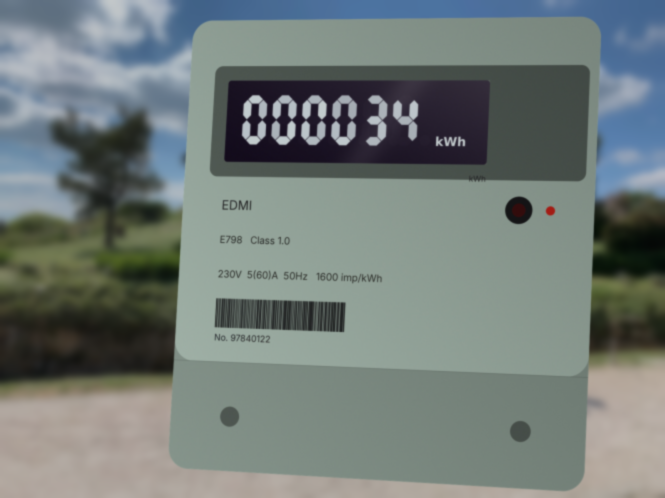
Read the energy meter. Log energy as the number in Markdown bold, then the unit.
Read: **34** kWh
